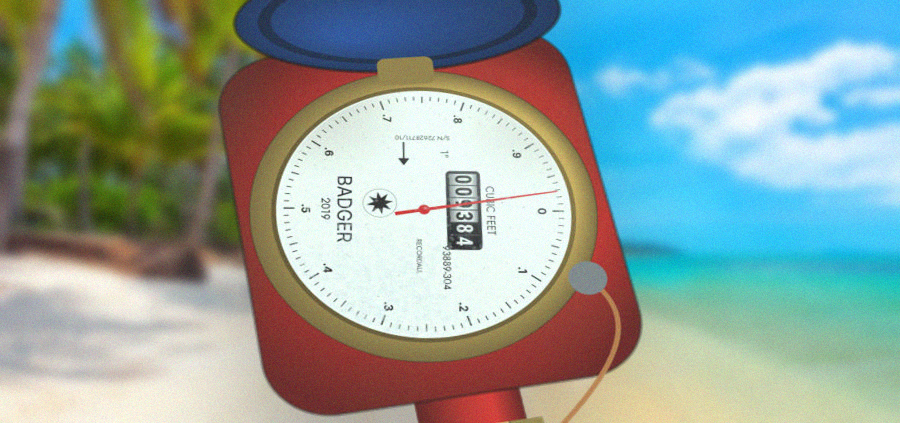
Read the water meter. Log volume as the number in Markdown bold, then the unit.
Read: **9383.97** ft³
